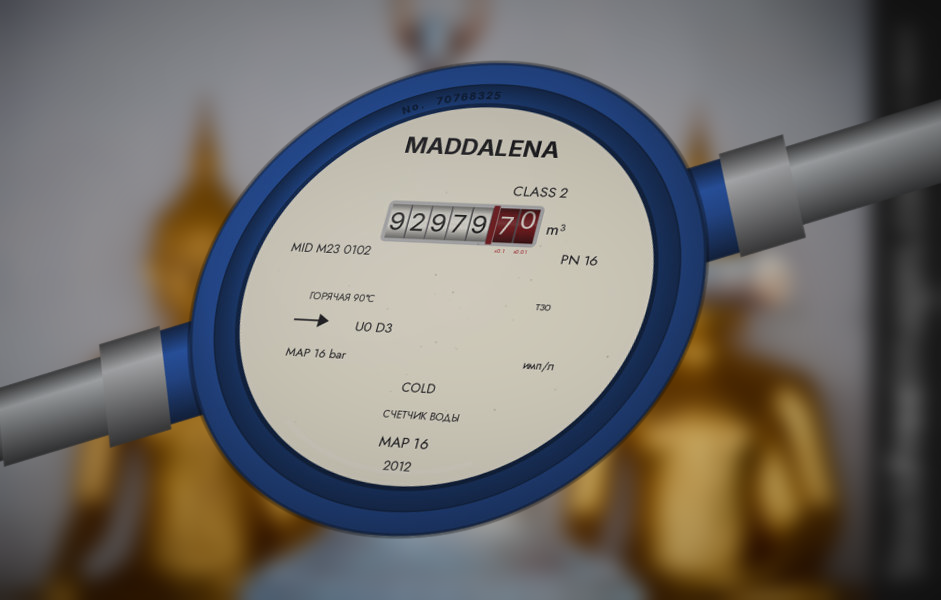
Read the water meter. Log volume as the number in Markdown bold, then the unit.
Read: **92979.70** m³
